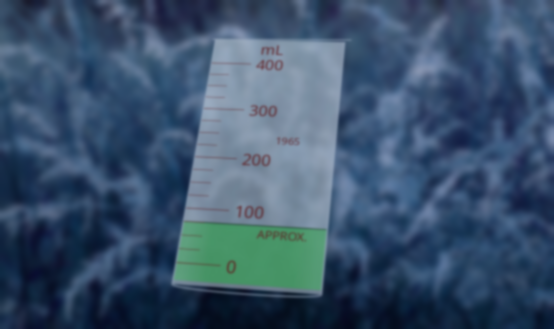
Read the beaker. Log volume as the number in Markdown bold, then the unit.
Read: **75** mL
